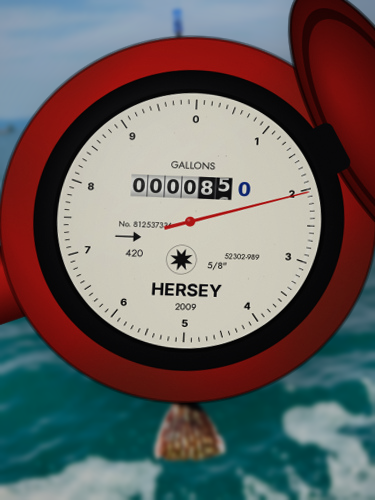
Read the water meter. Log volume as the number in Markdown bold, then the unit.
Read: **852.0** gal
